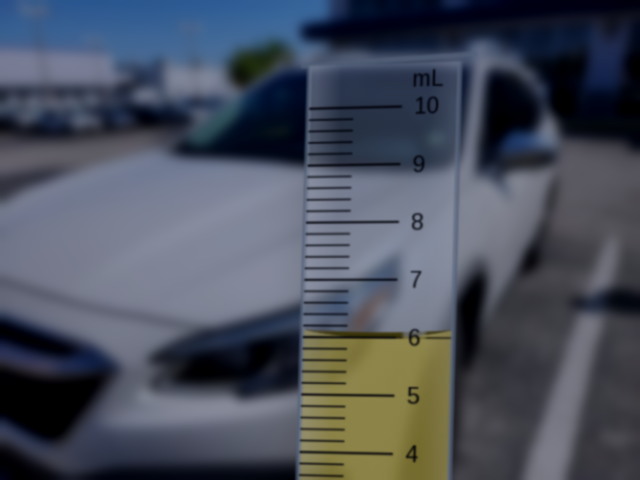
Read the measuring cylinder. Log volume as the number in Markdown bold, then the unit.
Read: **6** mL
